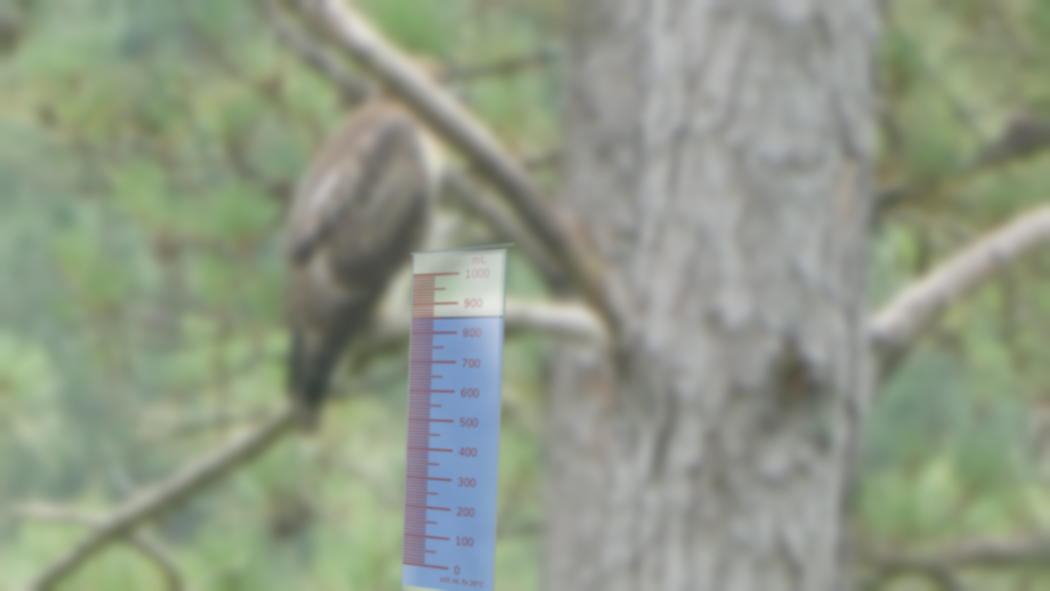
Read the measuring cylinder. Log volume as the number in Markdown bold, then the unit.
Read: **850** mL
